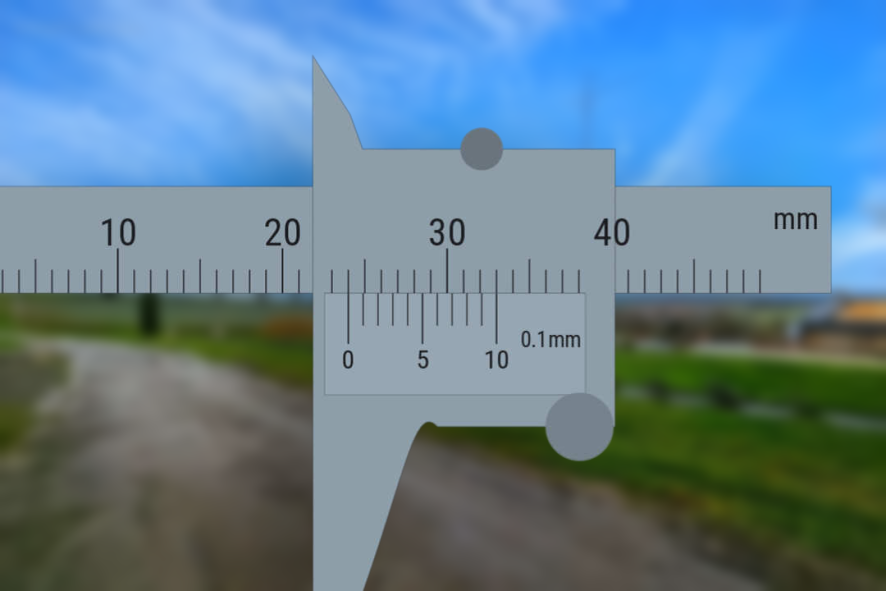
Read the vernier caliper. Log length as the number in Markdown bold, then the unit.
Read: **24.0** mm
